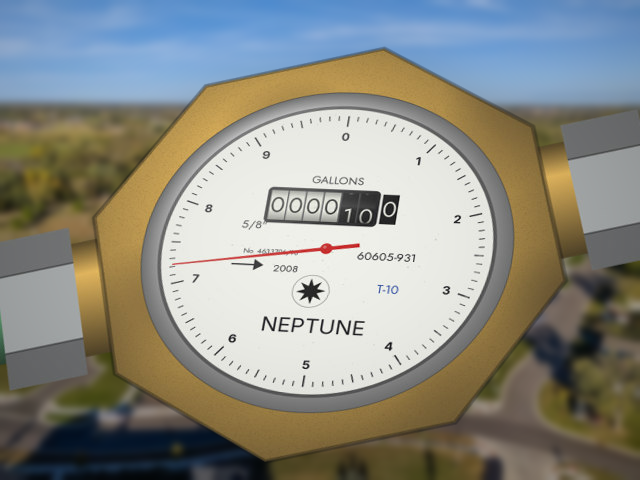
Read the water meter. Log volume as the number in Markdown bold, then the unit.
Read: **97.2** gal
